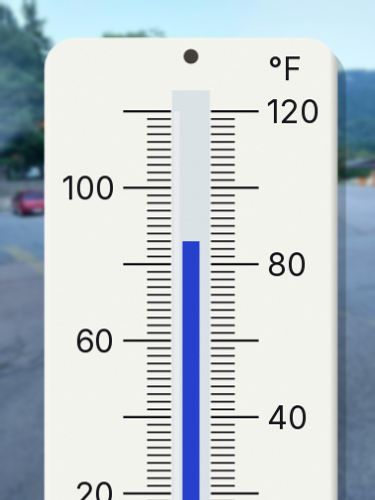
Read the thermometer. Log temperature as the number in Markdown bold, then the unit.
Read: **86** °F
